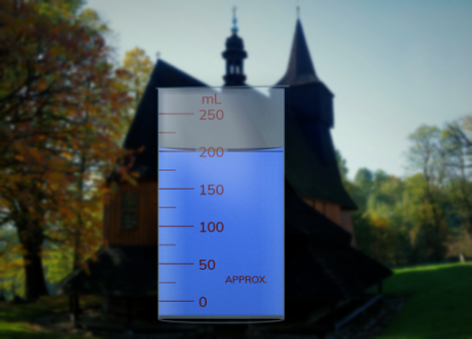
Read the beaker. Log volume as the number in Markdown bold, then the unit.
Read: **200** mL
